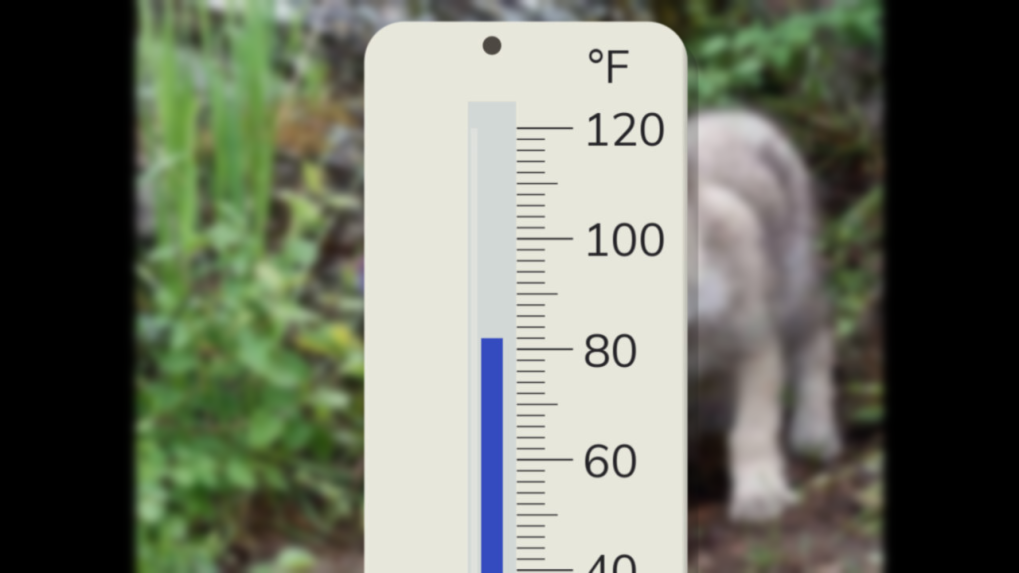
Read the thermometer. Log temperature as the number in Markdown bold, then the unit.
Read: **82** °F
